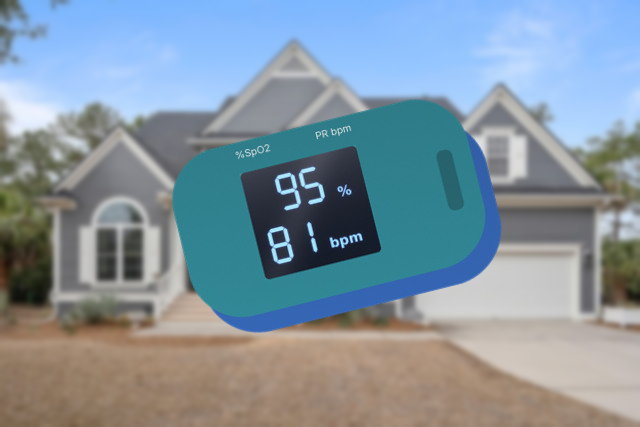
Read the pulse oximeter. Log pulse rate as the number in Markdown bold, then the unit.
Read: **81** bpm
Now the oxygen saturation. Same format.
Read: **95** %
